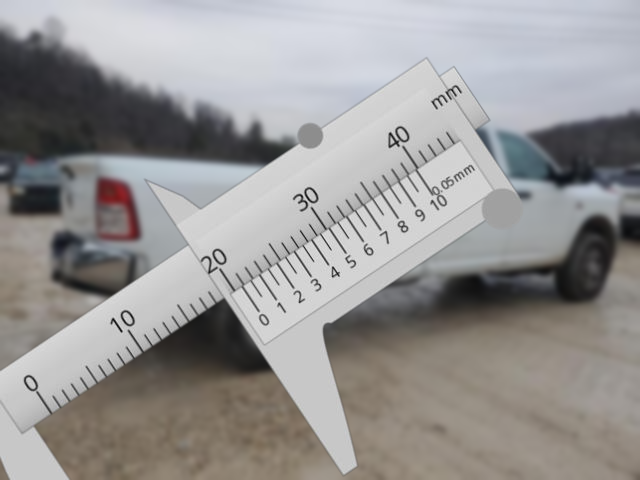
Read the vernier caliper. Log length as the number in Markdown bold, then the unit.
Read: **20.8** mm
